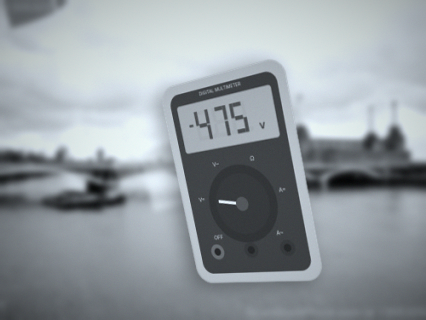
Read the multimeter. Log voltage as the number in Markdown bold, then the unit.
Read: **-475** V
